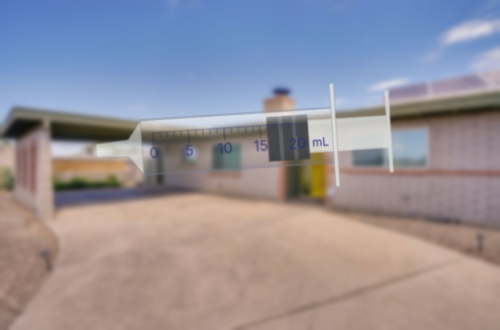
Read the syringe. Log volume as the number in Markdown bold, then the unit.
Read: **16** mL
